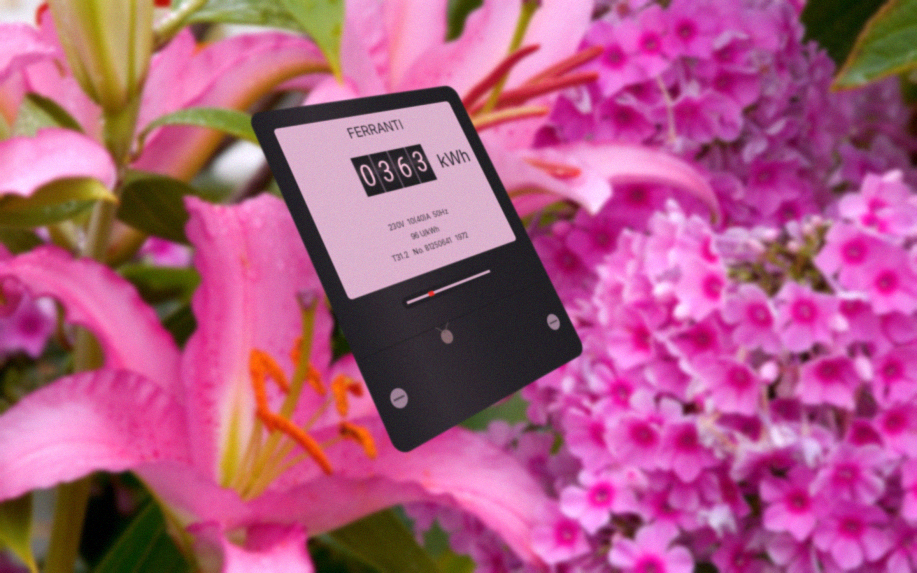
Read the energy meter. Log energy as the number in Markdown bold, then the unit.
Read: **363** kWh
